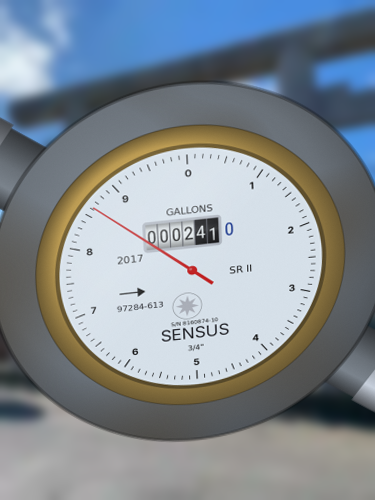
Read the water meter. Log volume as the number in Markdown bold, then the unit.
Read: **2408.6** gal
